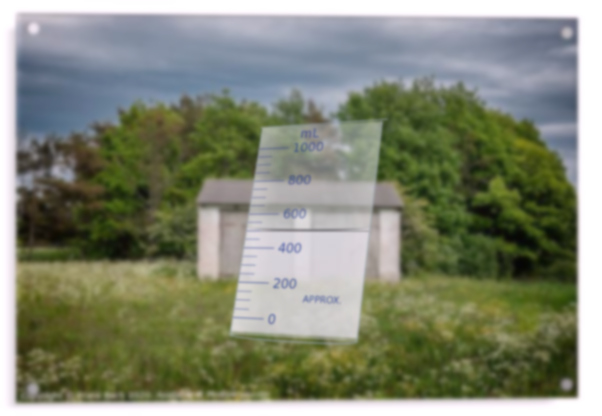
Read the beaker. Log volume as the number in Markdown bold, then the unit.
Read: **500** mL
